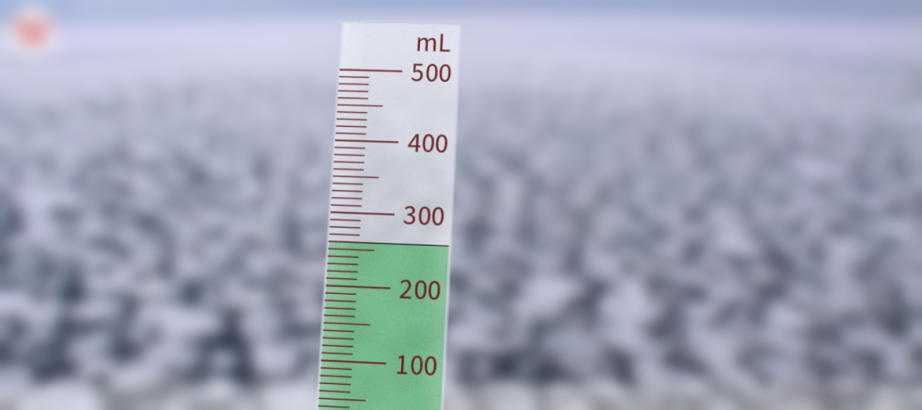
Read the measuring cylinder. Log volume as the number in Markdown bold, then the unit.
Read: **260** mL
